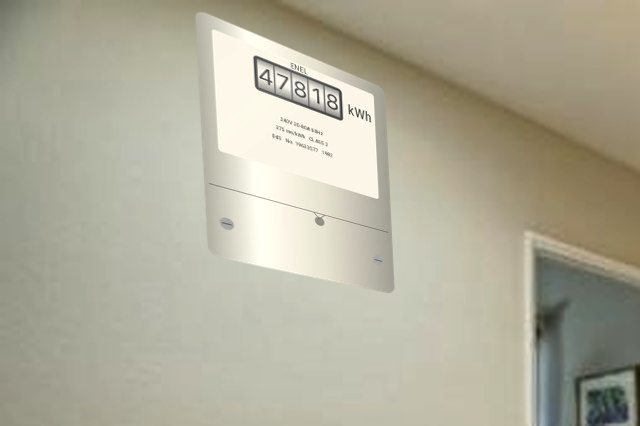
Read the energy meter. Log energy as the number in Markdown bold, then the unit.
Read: **47818** kWh
